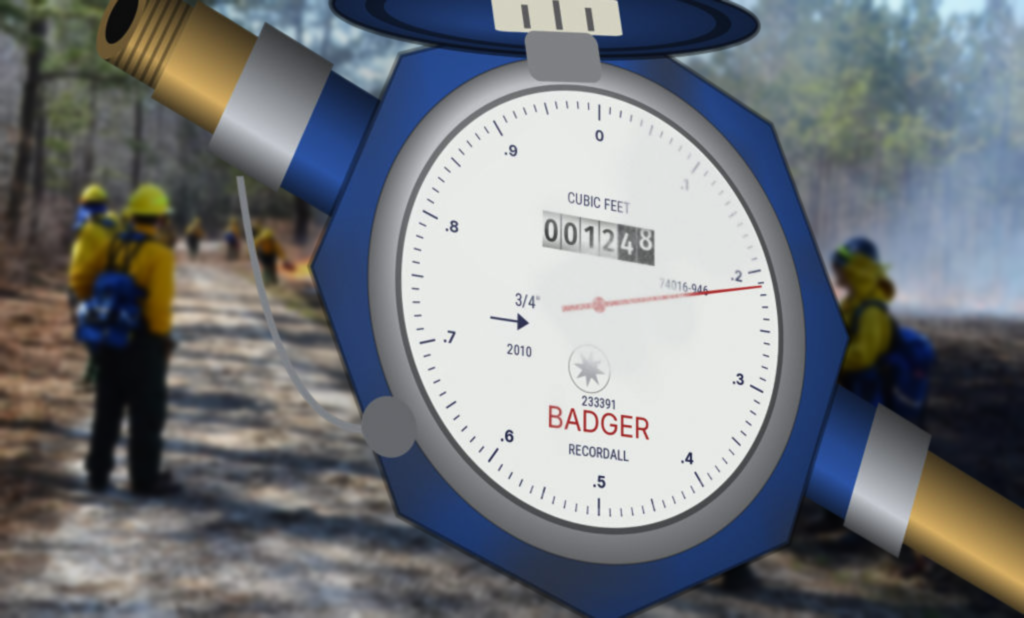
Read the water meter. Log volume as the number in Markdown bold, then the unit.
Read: **1248.21** ft³
